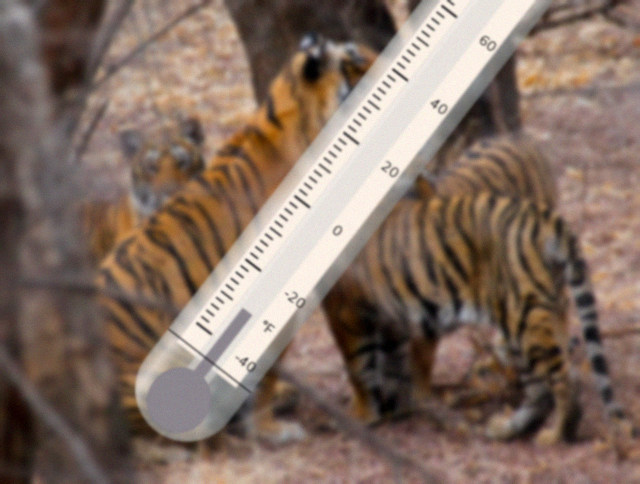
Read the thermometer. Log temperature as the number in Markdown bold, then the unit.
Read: **-30** °F
